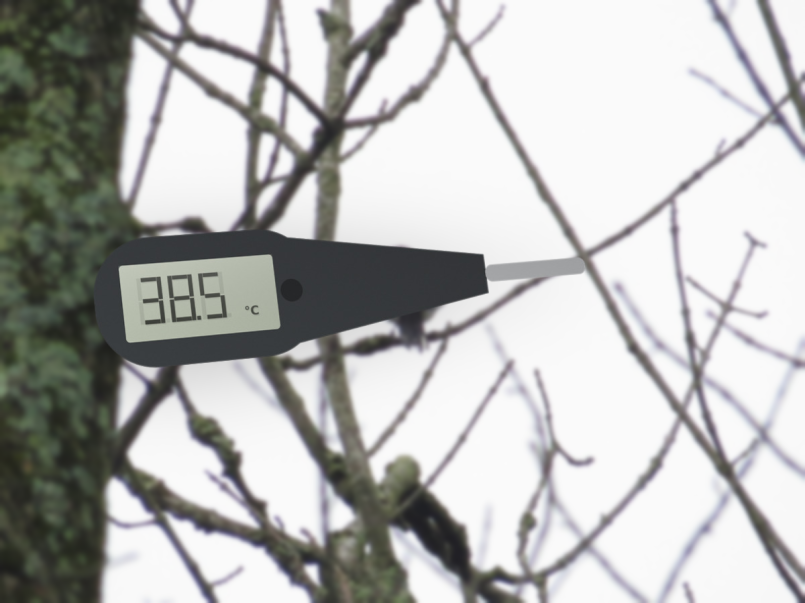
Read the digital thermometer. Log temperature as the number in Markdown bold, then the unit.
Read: **38.5** °C
